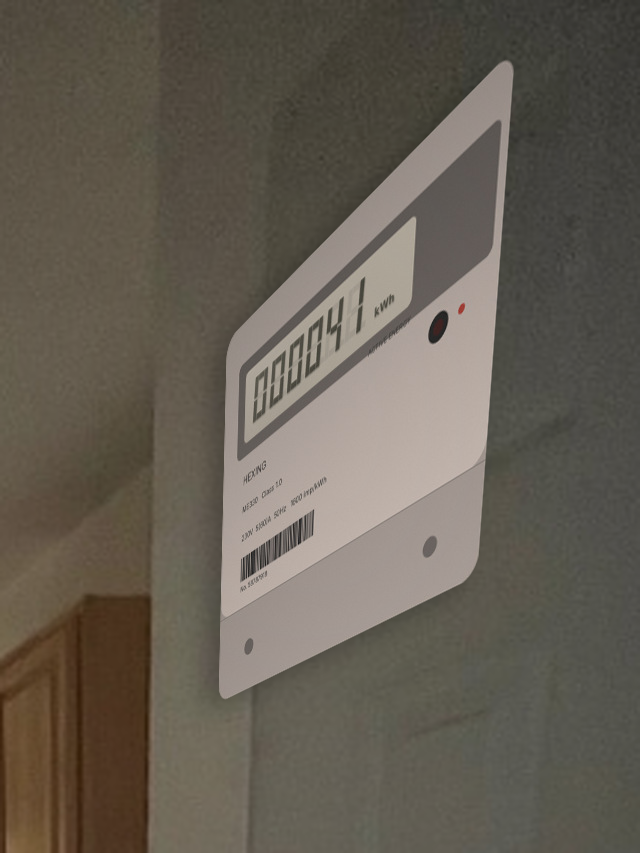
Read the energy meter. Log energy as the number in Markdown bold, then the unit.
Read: **41** kWh
